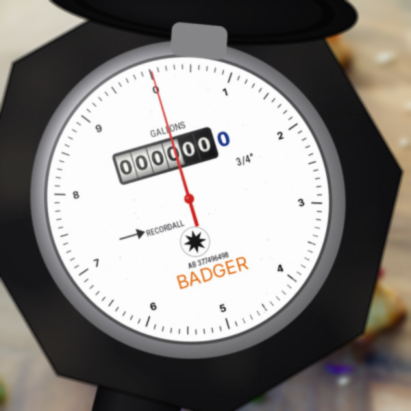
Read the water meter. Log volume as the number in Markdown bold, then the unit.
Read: **0.0** gal
